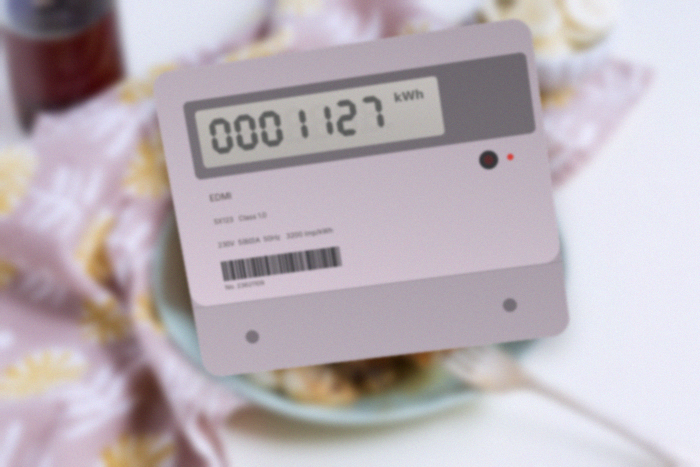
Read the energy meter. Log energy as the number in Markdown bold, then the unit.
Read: **1127** kWh
